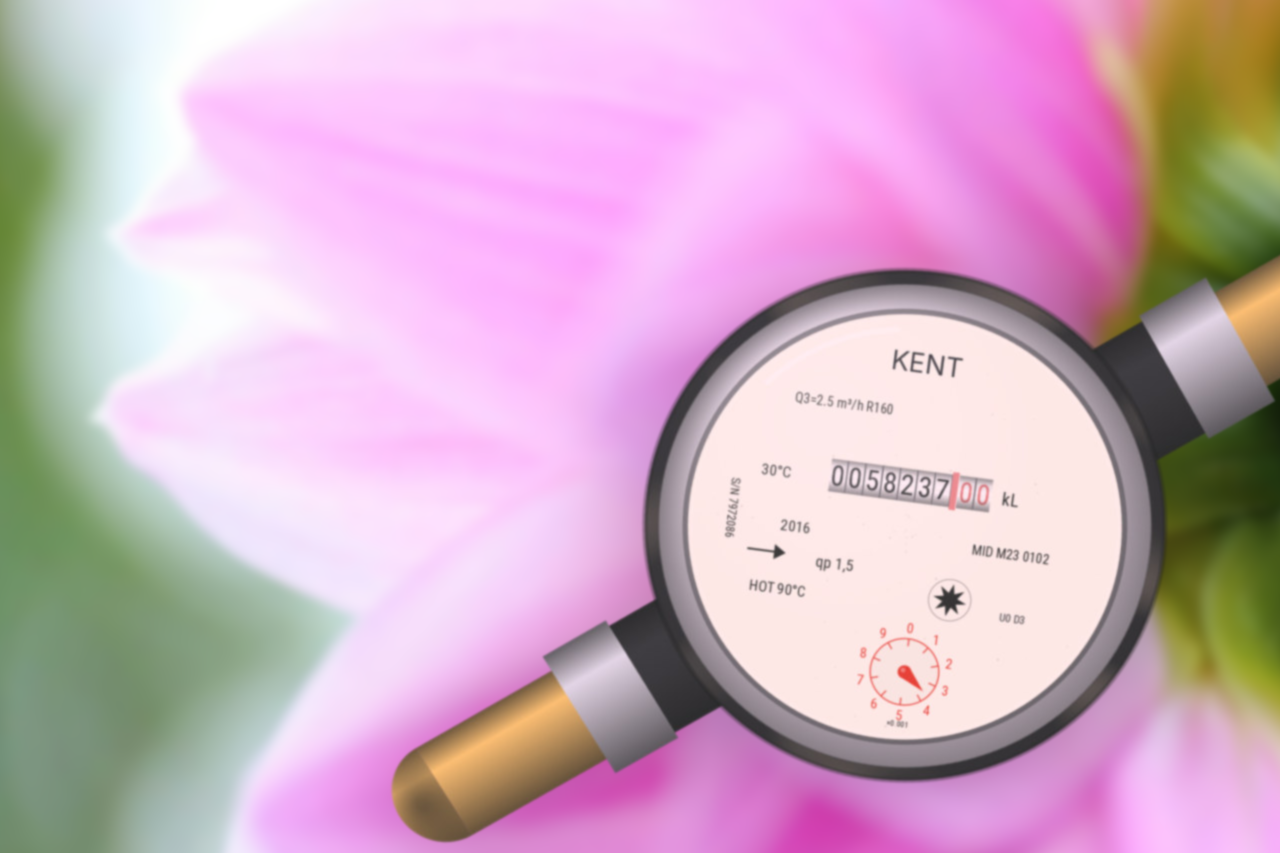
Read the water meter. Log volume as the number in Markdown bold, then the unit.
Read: **58237.003** kL
